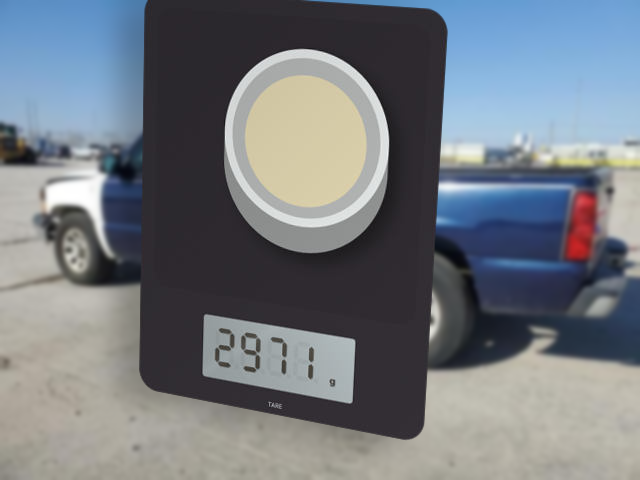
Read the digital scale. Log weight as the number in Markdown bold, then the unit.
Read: **2971** g
